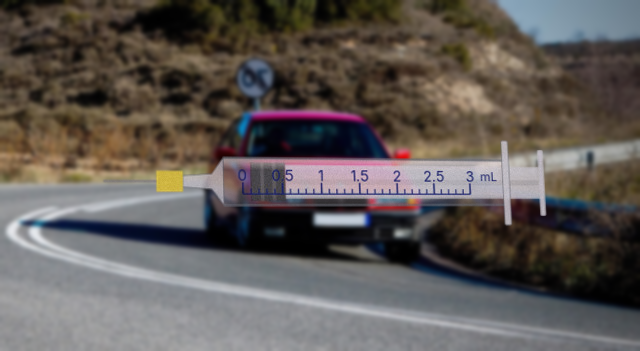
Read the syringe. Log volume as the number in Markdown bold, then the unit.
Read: **0.1** mL
